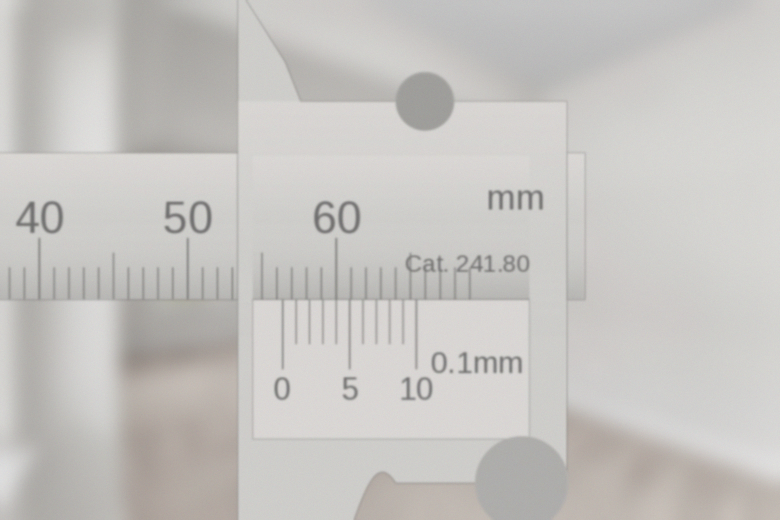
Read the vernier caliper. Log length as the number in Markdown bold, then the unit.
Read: **56.4** mm
